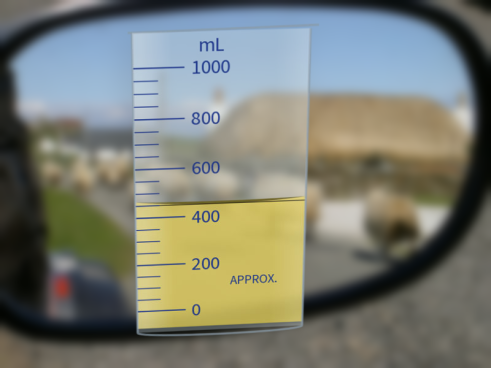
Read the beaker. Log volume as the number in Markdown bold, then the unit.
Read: **450** mL
